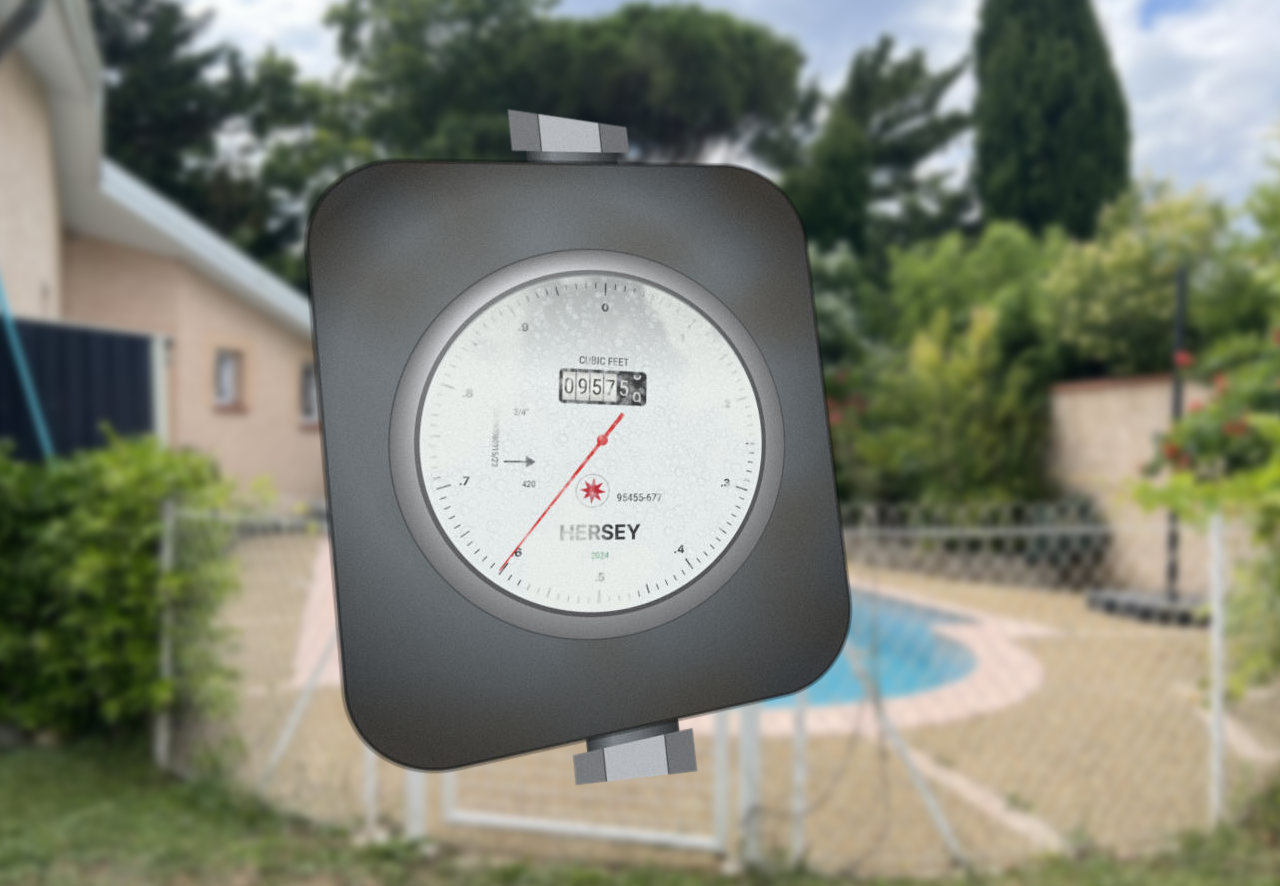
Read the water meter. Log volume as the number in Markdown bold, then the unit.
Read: **95758.60** ft³
